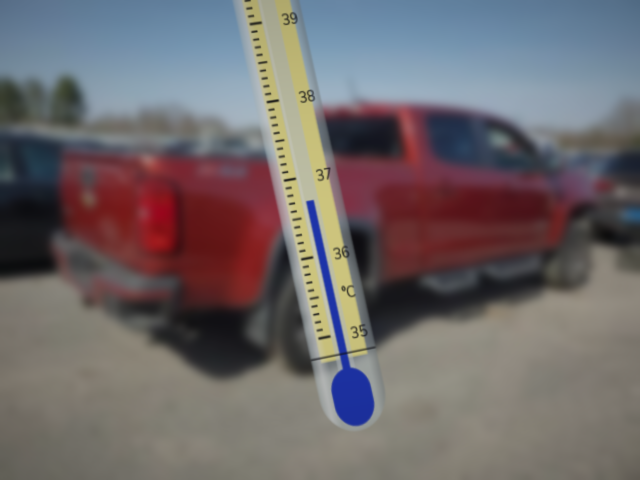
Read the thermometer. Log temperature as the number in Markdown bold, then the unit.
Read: **36.7** °C
